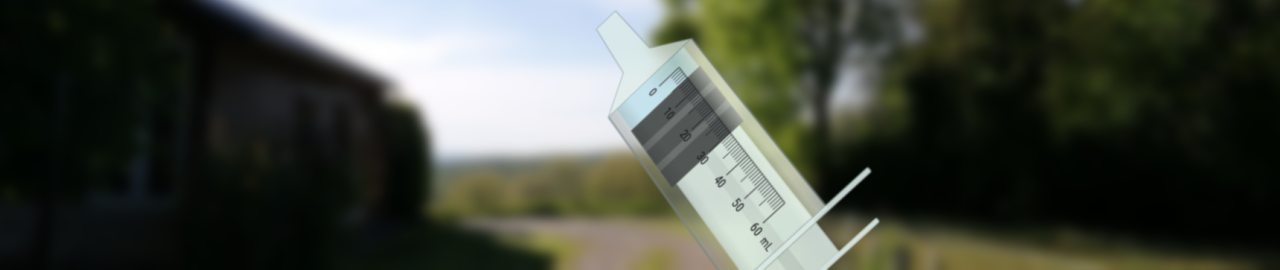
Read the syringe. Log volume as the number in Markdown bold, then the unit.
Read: **5** mL
